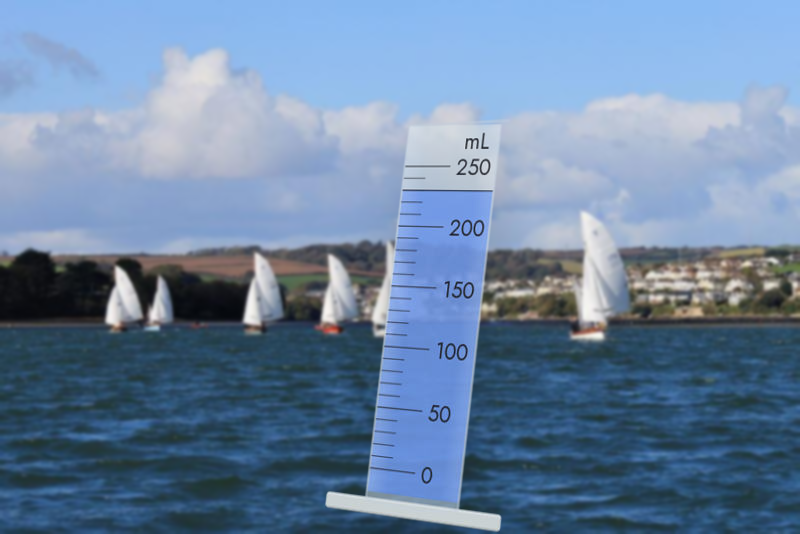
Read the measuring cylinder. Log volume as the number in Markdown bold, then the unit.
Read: **230** mL
